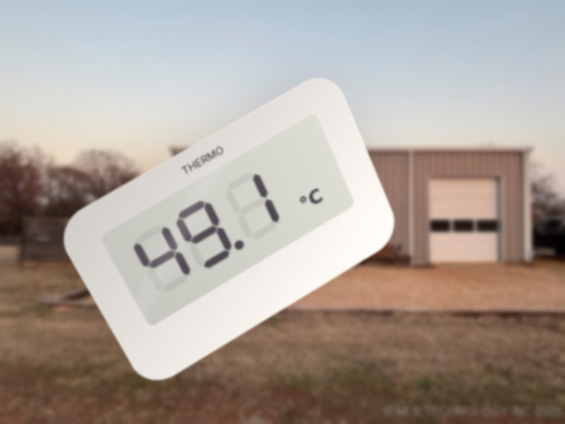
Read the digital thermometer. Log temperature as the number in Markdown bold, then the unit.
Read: **49.1** °C
